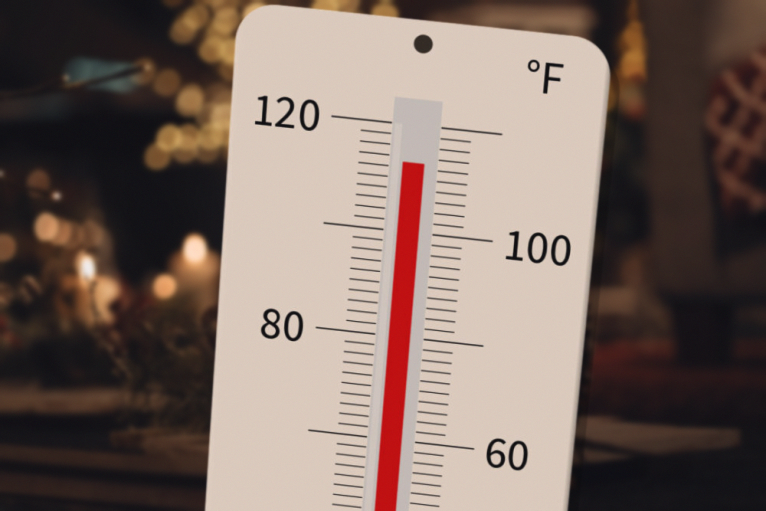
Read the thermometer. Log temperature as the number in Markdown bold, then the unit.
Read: **113** °F
